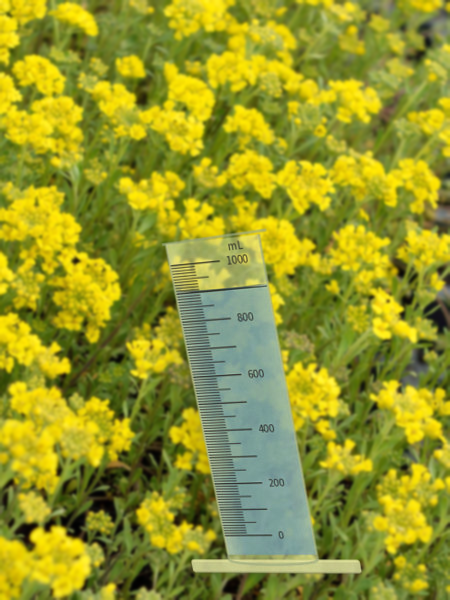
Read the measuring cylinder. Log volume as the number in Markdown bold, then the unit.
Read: **900** mL
